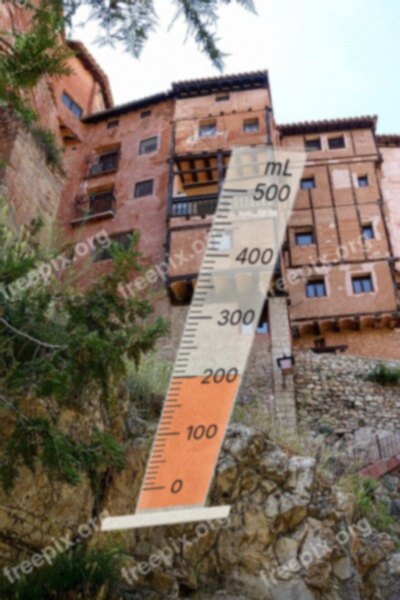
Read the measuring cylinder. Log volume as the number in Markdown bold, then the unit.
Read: **200** mL
